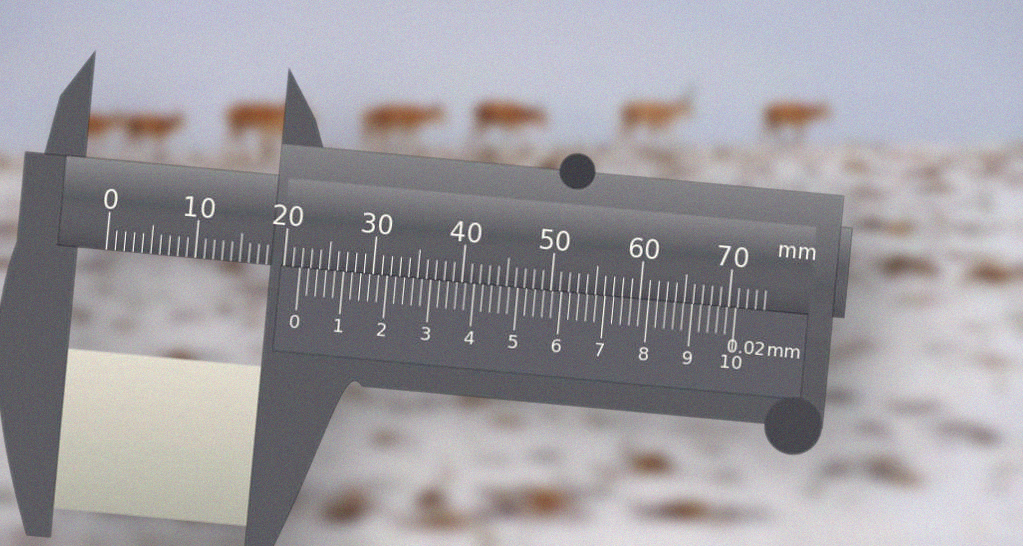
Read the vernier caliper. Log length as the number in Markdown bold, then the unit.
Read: **21.8** mm
